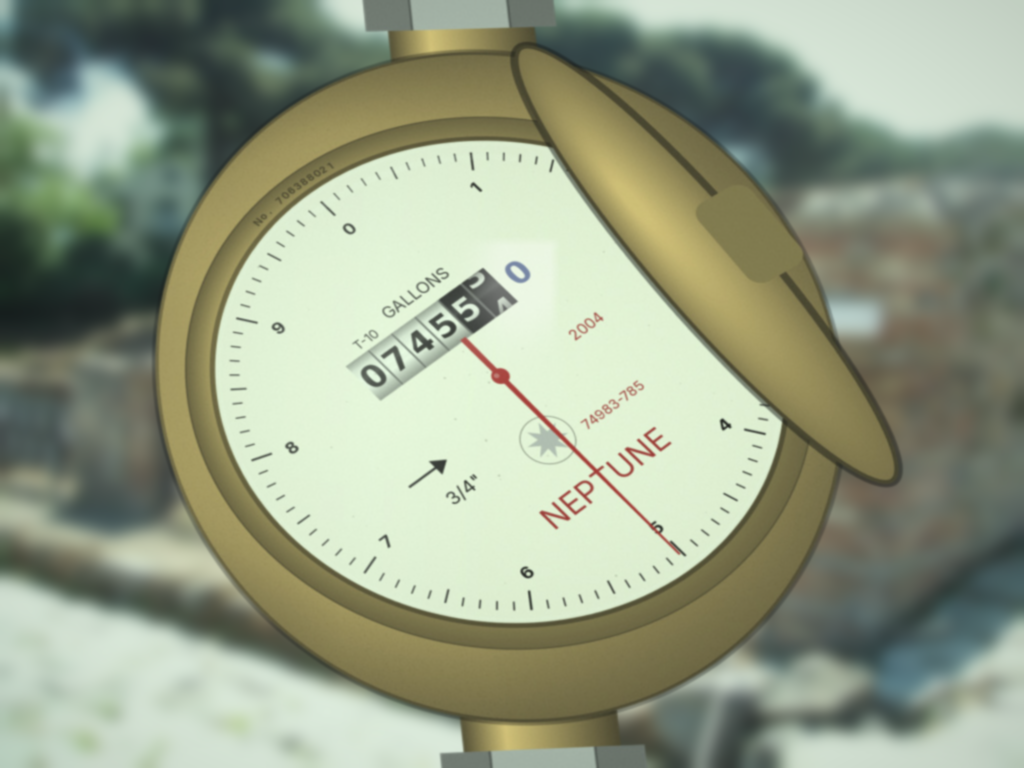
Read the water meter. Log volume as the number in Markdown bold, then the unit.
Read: **745535.0** gal
